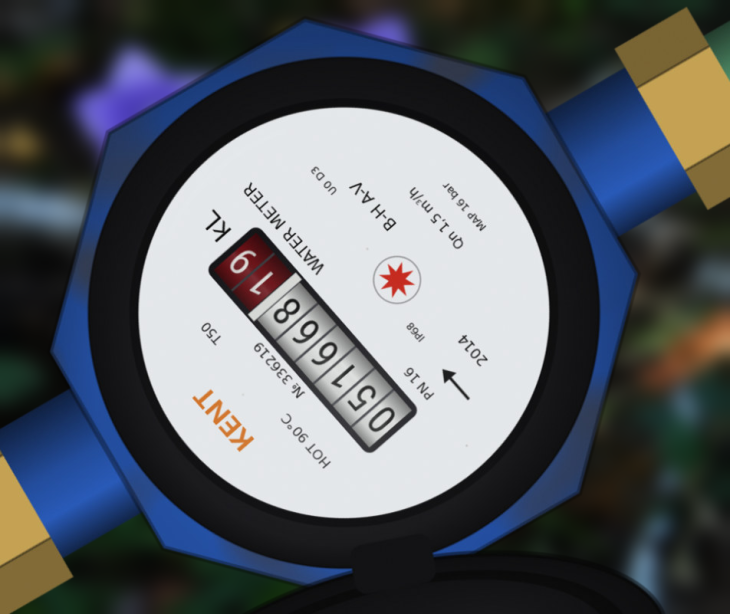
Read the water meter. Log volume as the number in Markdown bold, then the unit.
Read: **51668.19** kL
